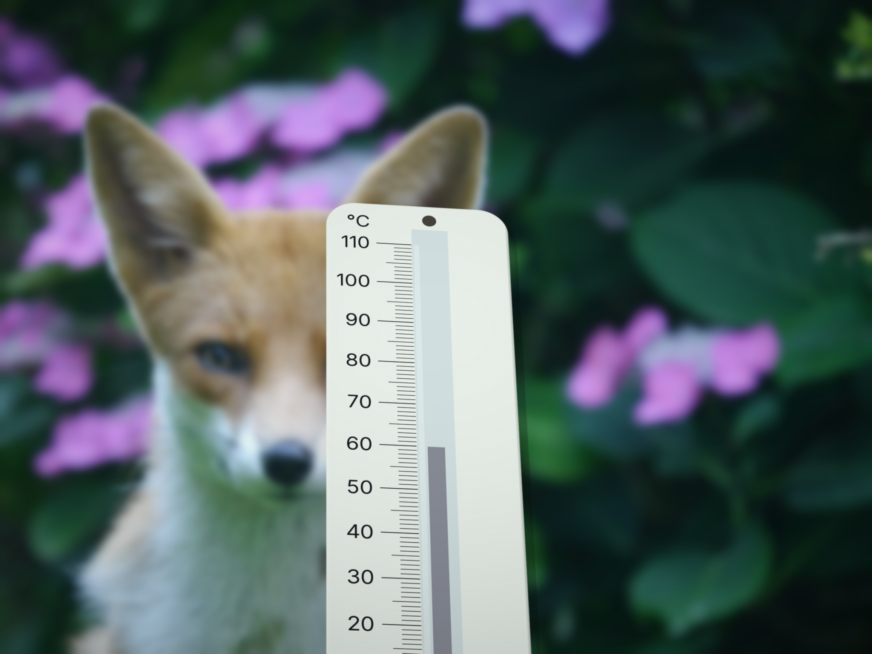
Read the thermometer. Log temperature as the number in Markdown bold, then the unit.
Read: **60** °C
